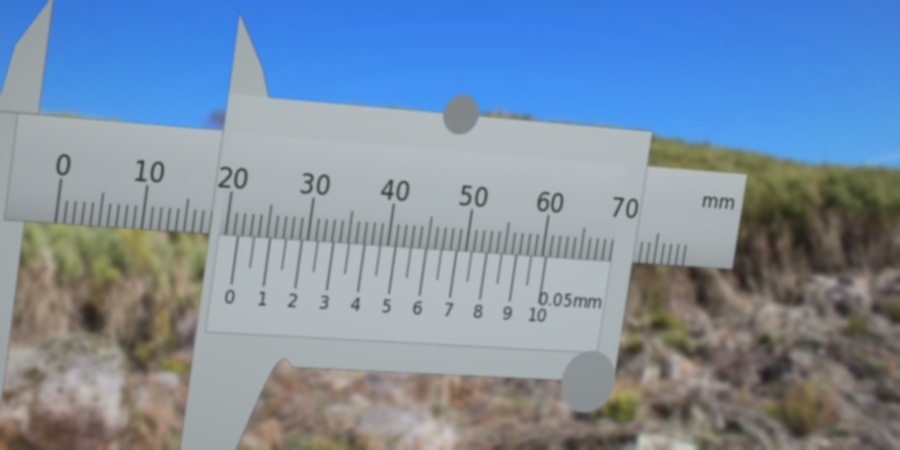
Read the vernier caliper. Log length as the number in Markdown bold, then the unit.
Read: **21.5** mm
